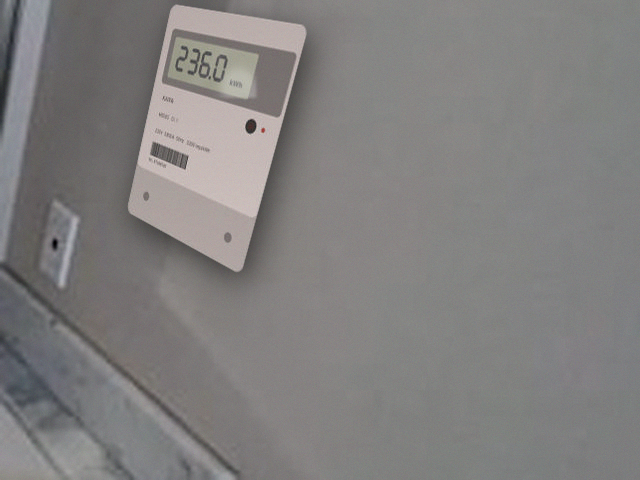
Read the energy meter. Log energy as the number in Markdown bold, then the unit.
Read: **236.0** kWh
